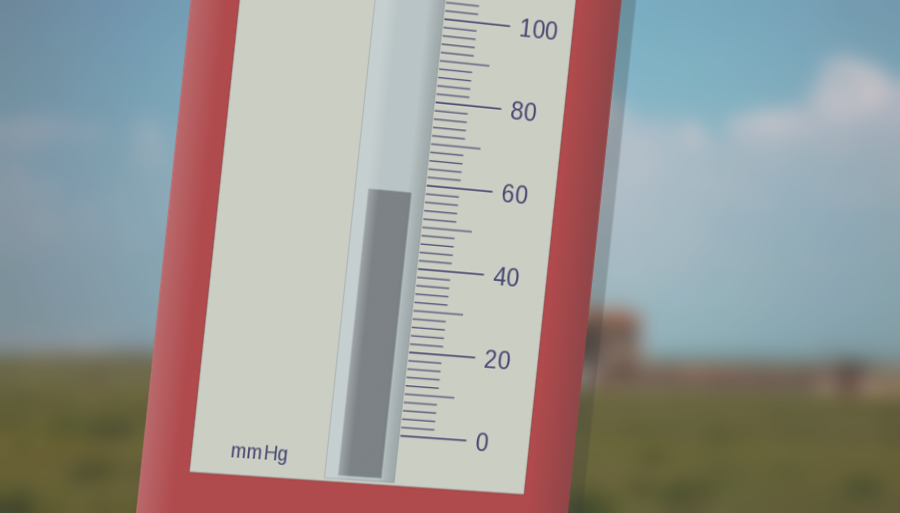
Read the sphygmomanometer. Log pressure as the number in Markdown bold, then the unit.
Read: **58** mmHg
